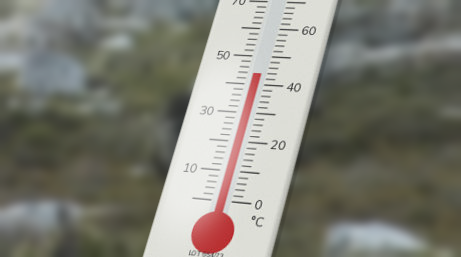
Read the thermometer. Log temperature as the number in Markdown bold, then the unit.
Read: **44** °C
